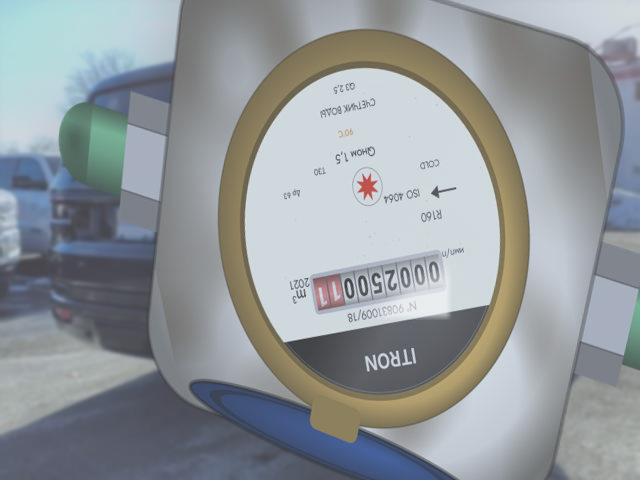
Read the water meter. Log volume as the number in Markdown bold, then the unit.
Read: **2500.11** m³
